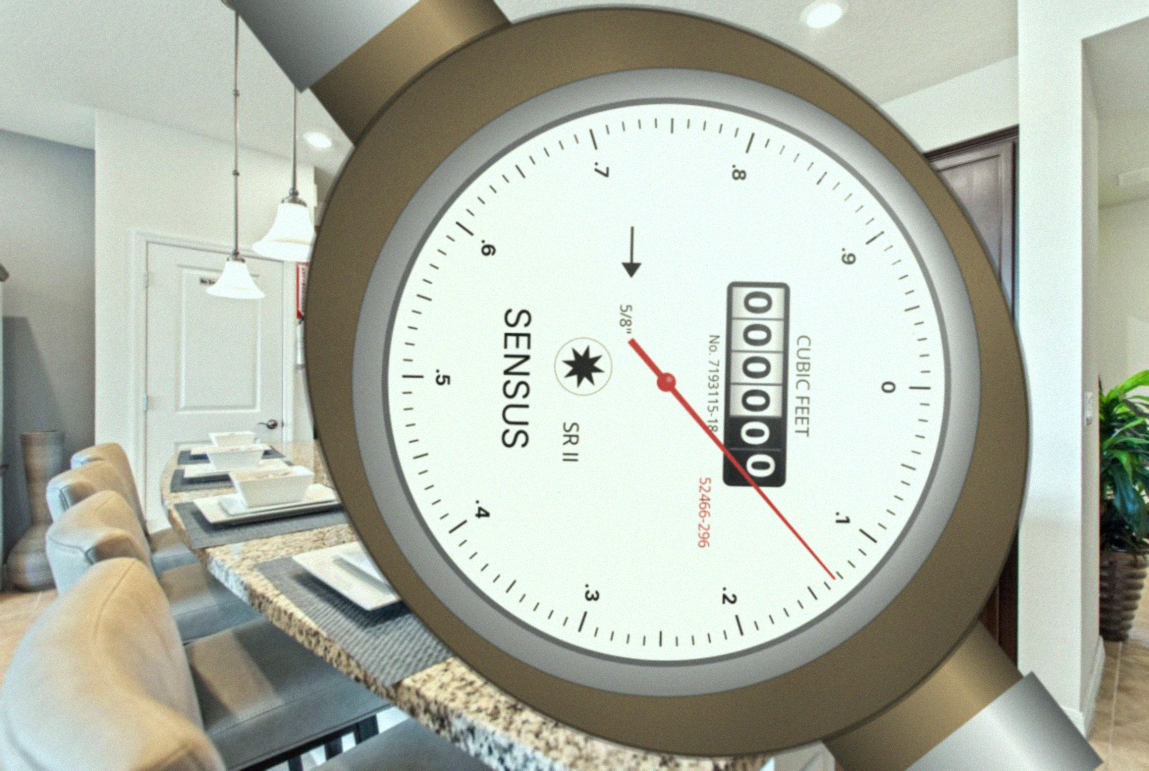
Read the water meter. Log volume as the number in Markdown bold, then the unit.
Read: **0.13** ft³
